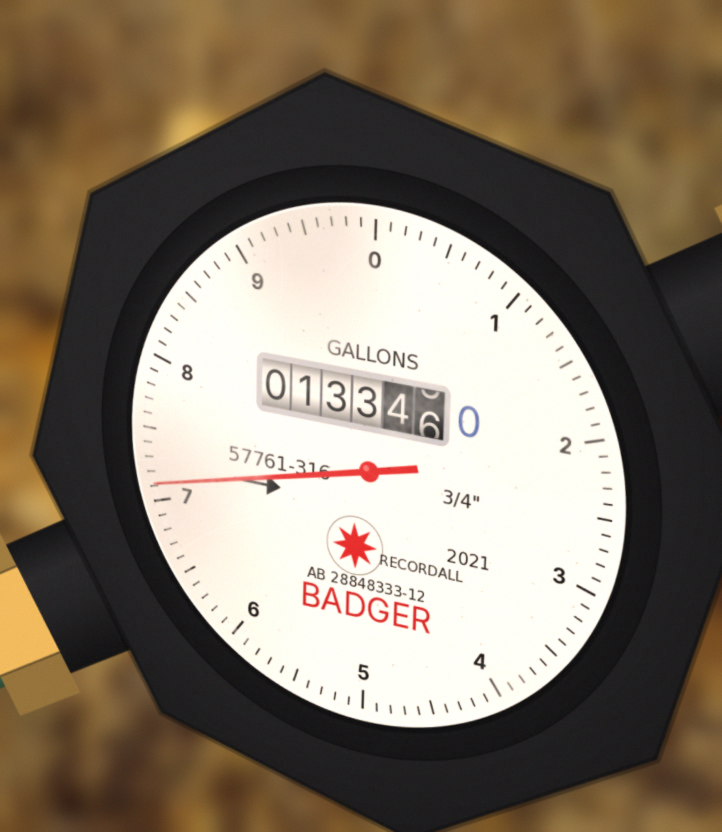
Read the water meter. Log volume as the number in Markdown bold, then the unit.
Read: **133457.1** gal
